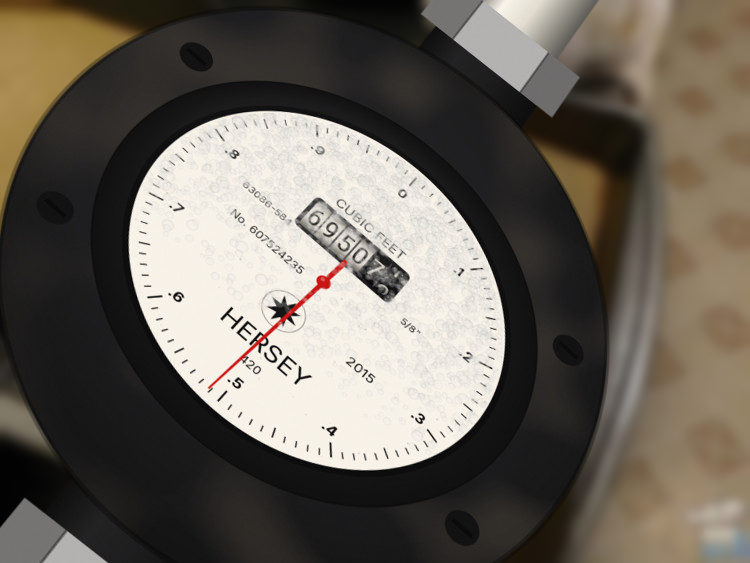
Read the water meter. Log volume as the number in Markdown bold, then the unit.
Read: **695071.51** ft³
